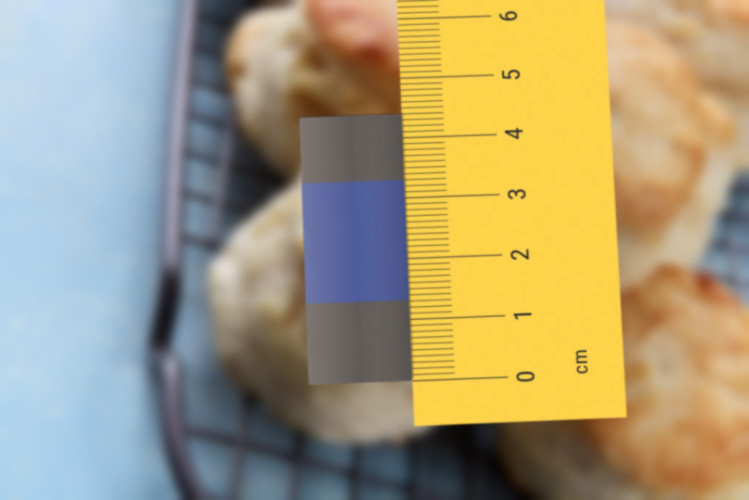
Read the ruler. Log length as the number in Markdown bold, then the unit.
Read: **4.4** cm
